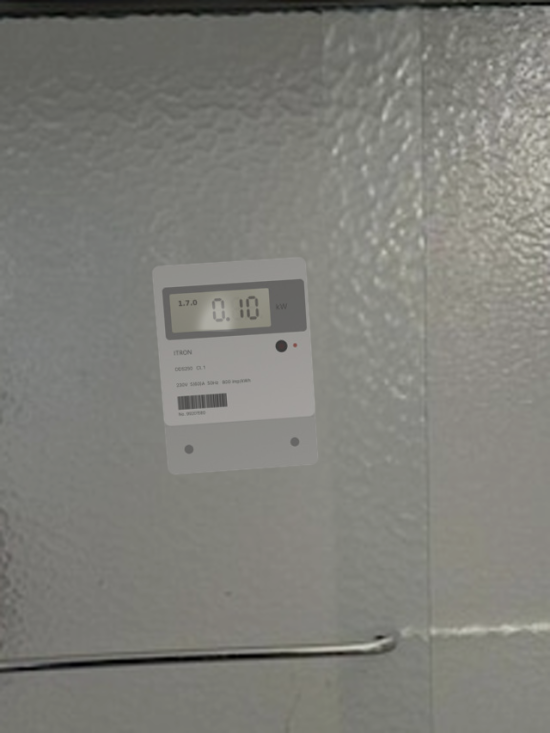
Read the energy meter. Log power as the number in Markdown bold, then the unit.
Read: **0.10** kW
